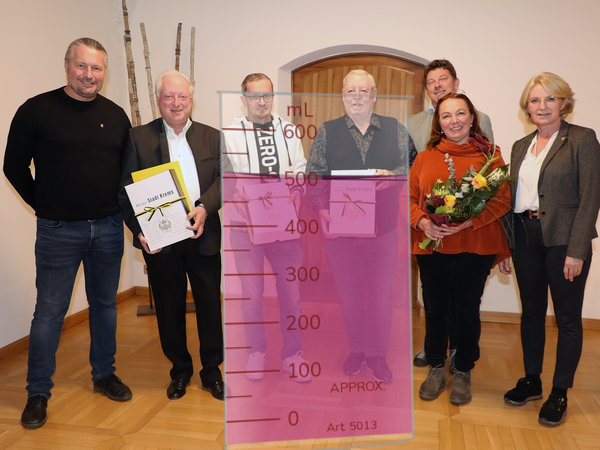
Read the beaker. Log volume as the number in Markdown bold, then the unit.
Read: **500** mL
